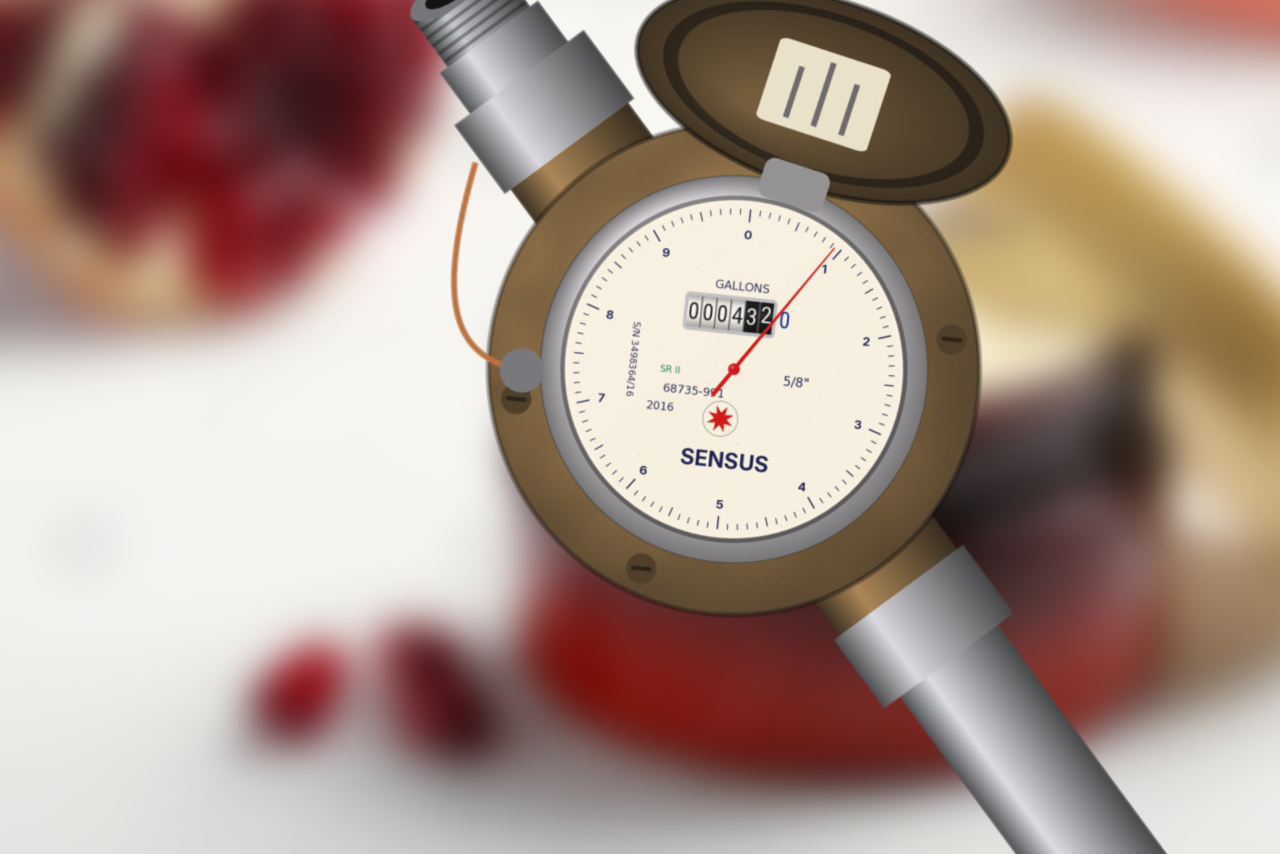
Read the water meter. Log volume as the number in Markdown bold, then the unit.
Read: **4320.9** gal
